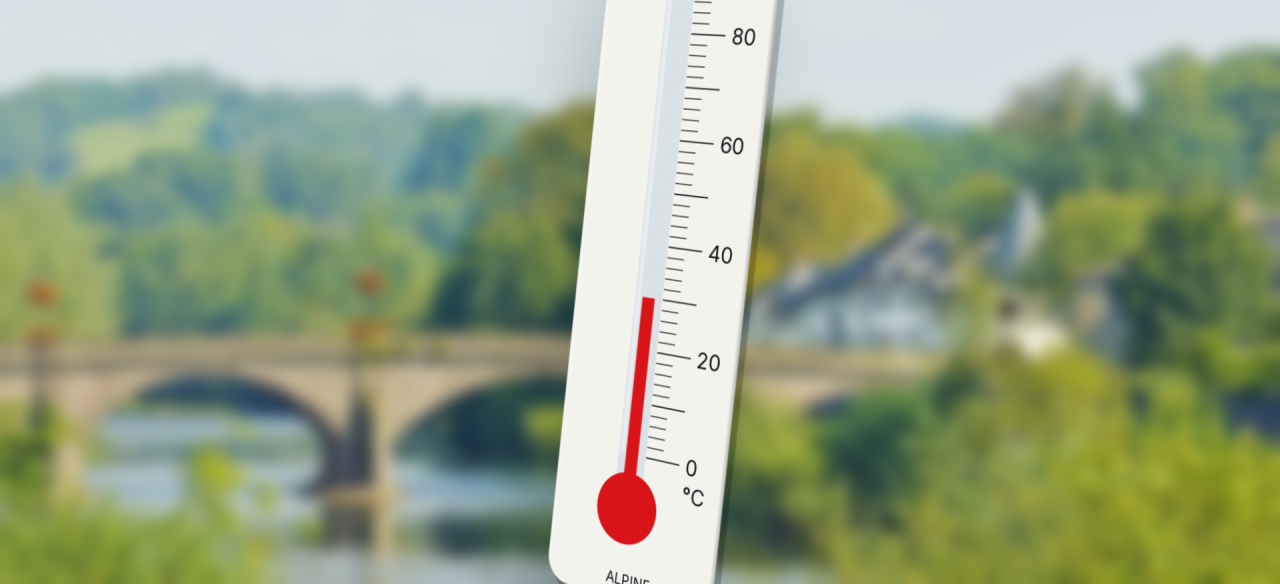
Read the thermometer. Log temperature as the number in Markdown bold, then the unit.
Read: **30** °C
